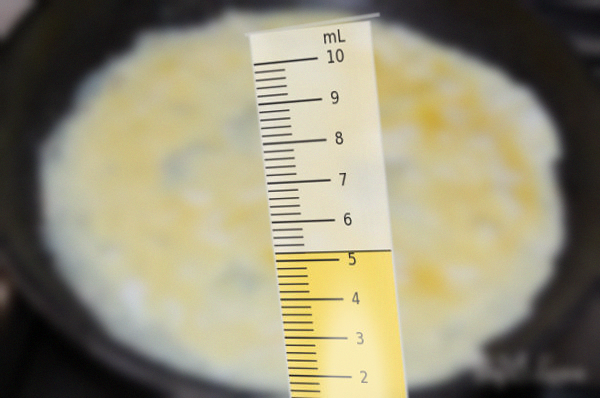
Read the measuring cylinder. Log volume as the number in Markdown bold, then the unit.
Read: **5.2** mL
